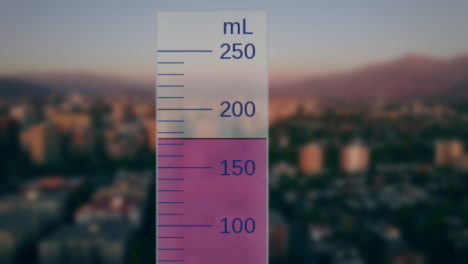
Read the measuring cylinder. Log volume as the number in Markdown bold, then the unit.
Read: **175** mL
